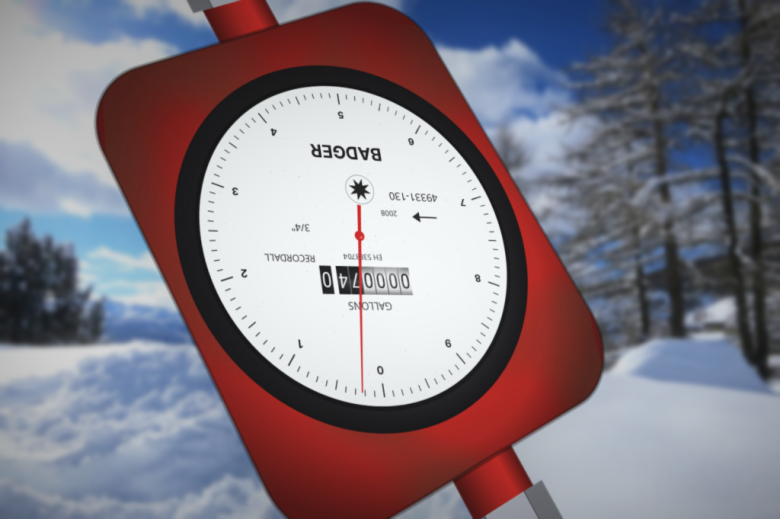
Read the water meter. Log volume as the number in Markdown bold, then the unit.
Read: **740.2** gal
